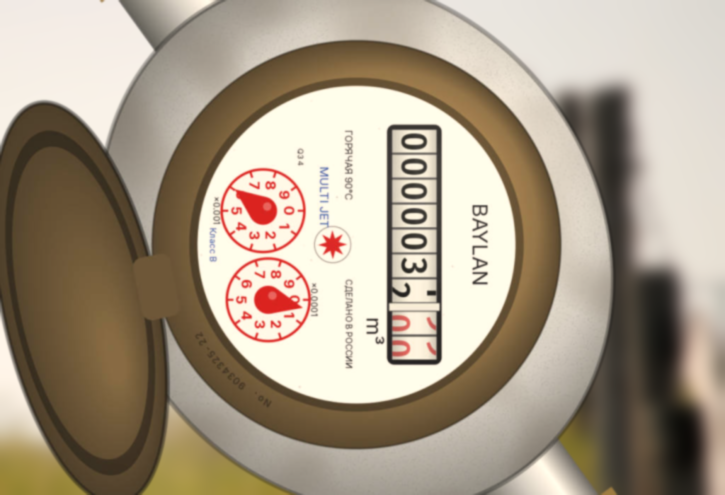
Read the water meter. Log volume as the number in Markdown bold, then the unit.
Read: **31.9960** m³
